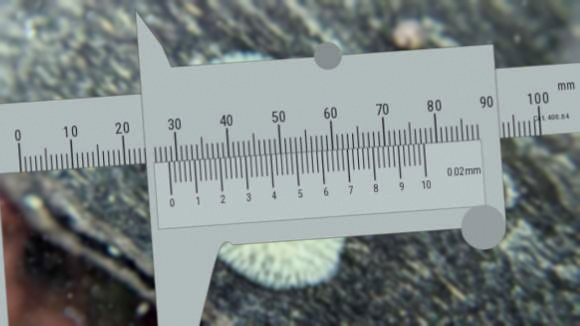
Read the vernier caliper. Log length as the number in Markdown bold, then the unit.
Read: **28.5** mm
